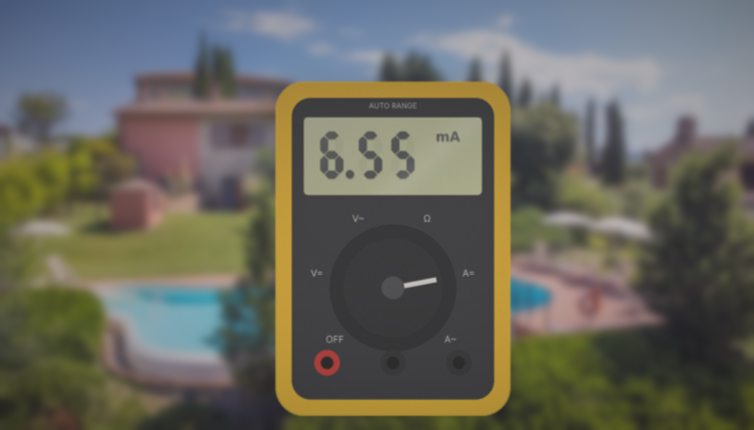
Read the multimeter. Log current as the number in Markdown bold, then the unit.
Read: **6.55** mA
